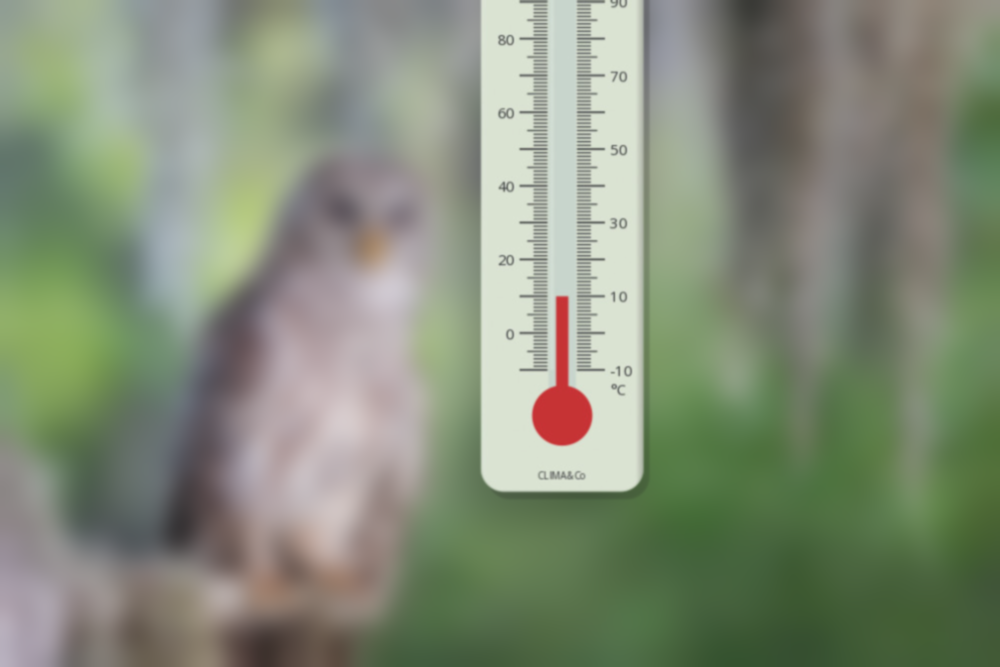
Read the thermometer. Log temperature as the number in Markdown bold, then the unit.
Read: **10** °C
